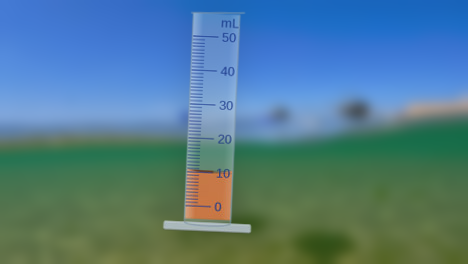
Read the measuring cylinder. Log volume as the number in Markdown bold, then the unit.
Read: **10** mL
